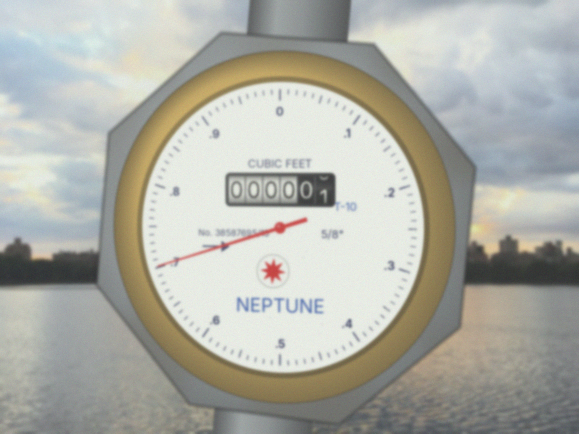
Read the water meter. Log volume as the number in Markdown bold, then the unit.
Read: **0.70** ft³
